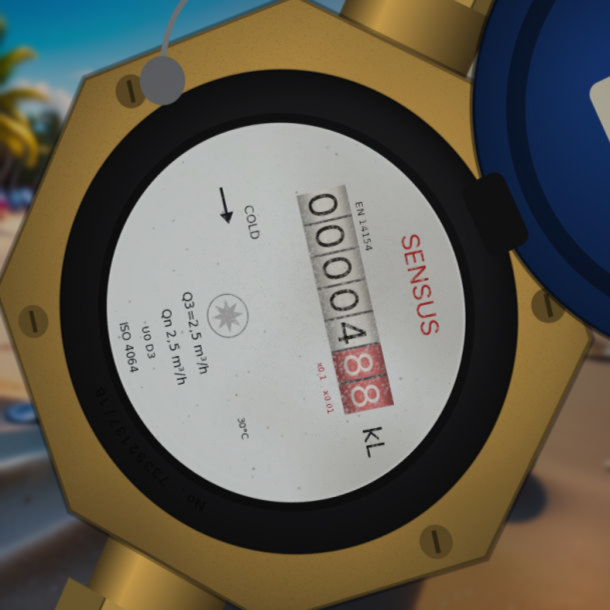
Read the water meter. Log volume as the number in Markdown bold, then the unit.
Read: **4.88** kL
